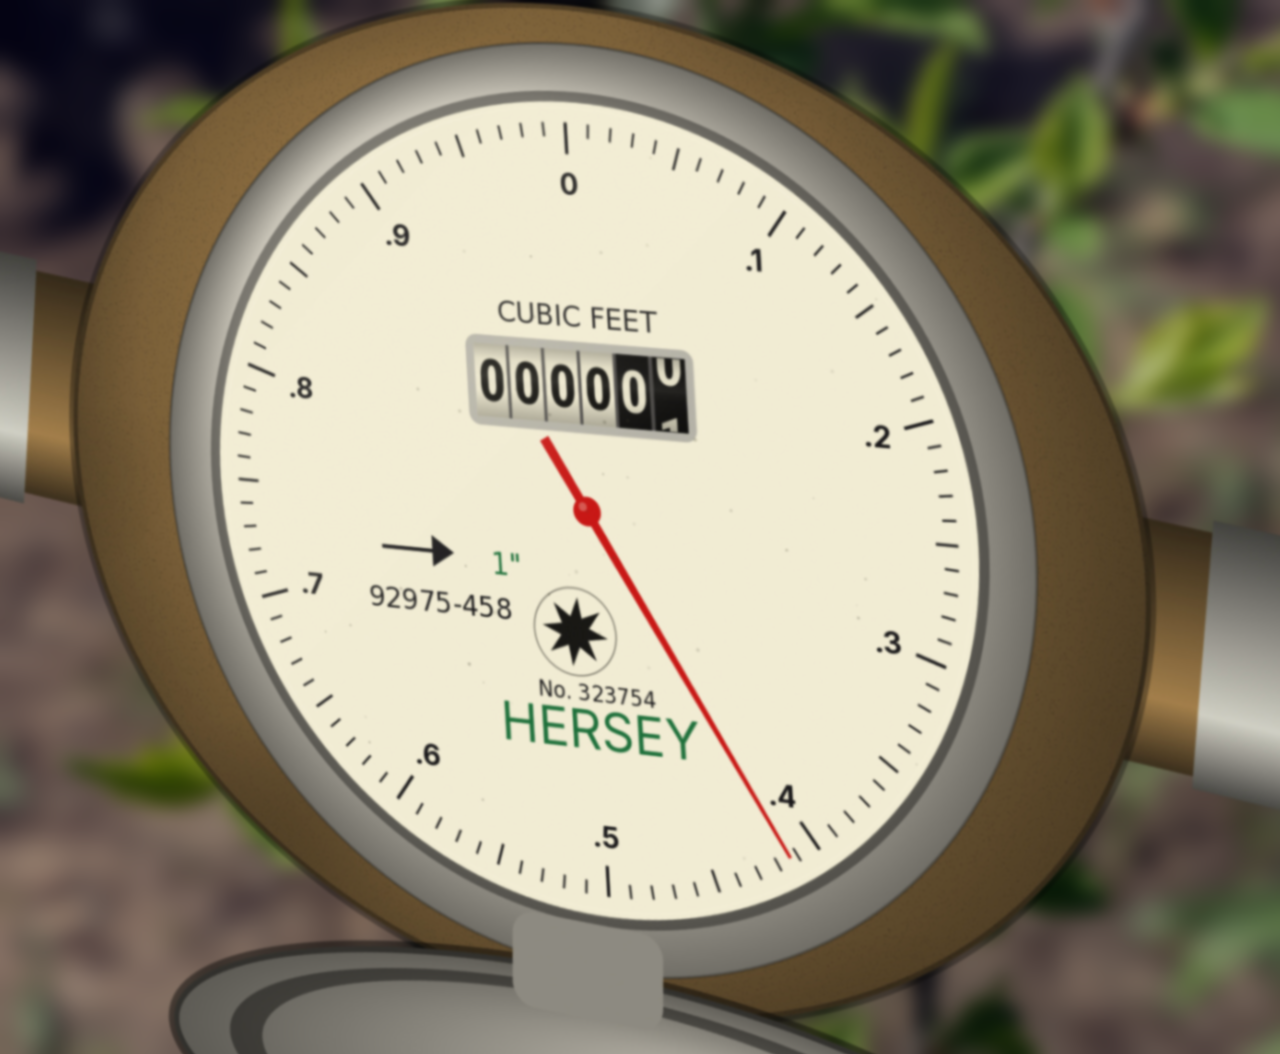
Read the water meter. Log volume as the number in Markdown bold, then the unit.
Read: **0.41** ft³
